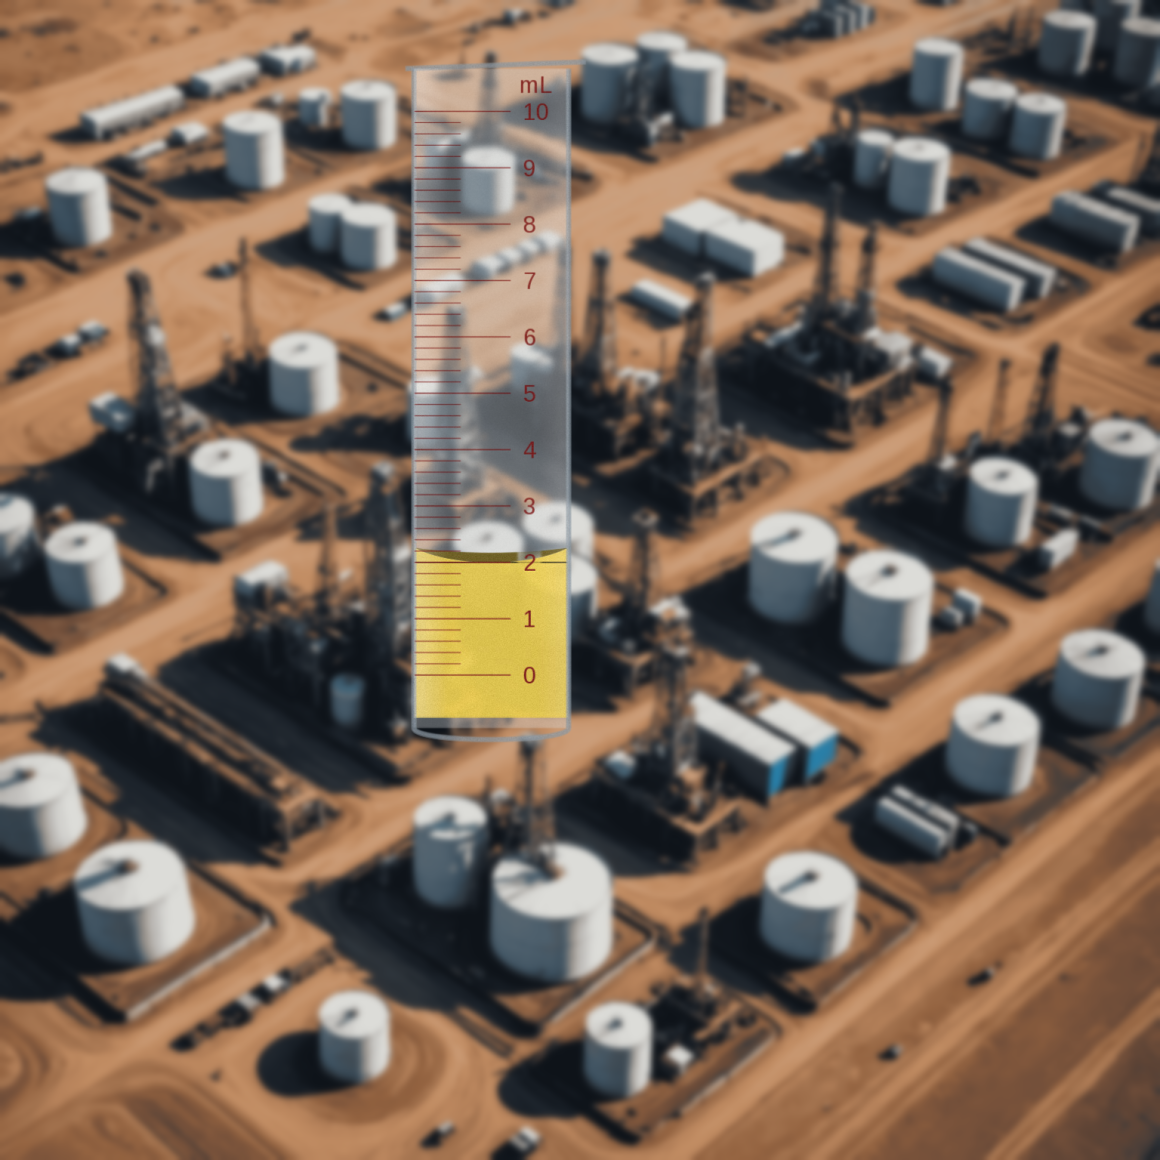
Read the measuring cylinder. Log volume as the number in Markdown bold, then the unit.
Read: **2** mL
